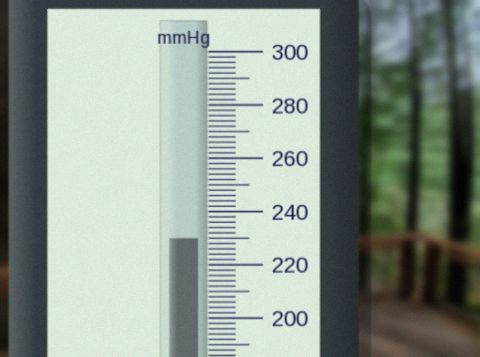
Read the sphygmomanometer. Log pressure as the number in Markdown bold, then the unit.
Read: **230** mmHg
